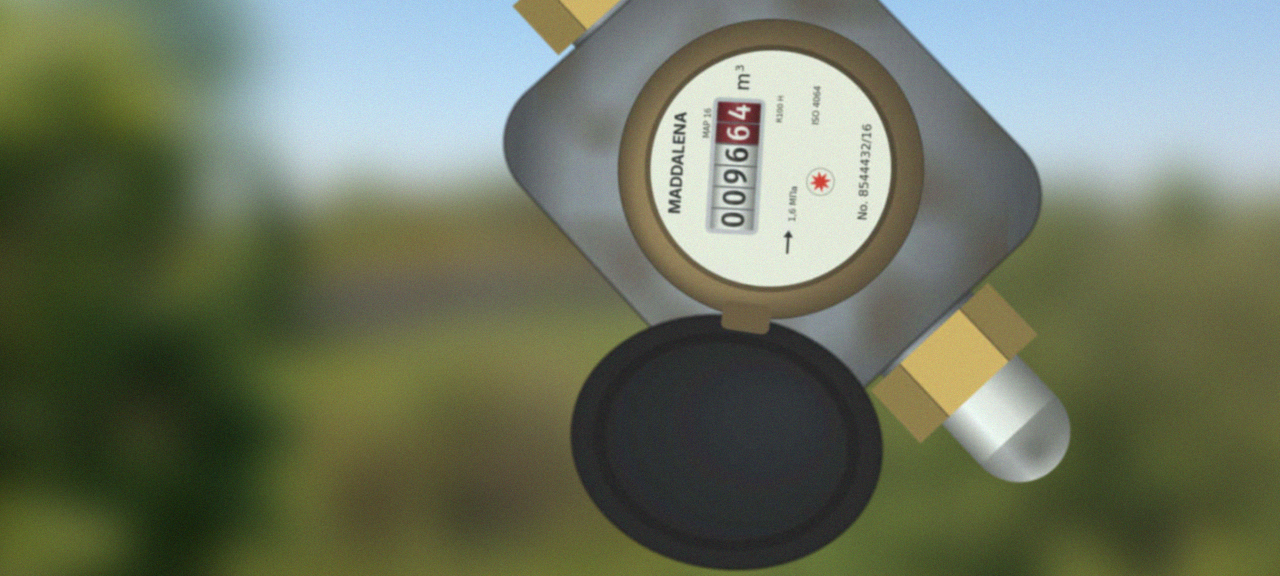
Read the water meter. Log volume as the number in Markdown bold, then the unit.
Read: **96.64** m³
